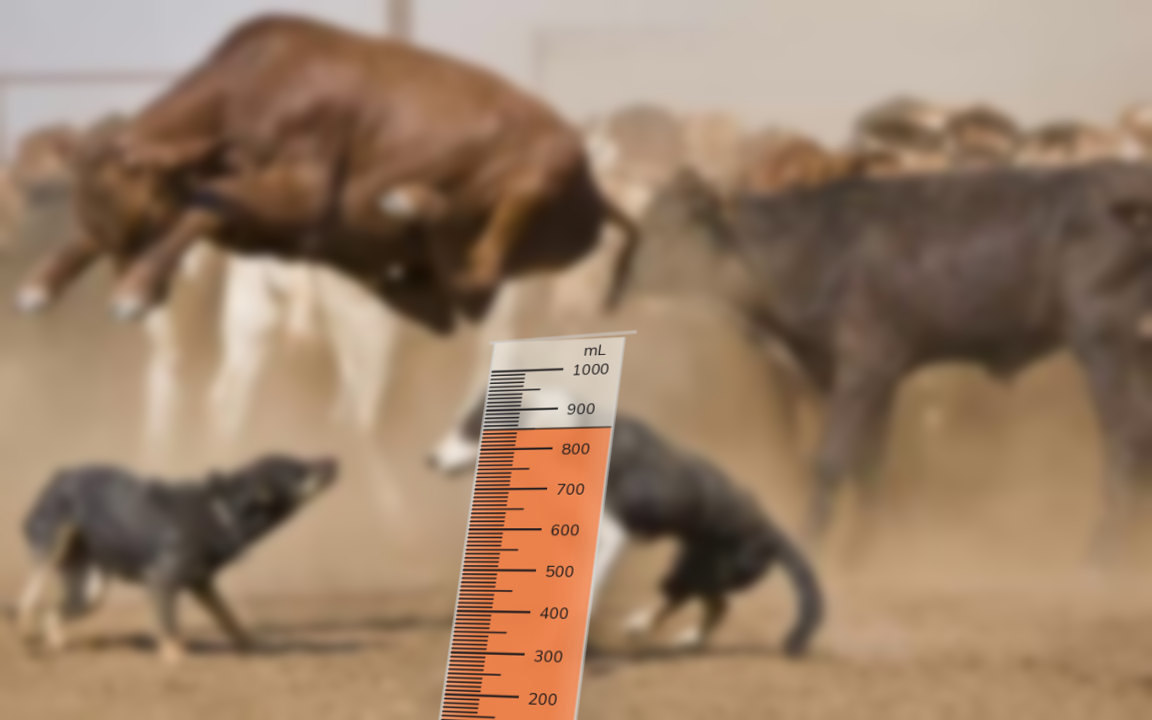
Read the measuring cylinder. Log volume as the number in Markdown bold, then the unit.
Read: **850** mL
